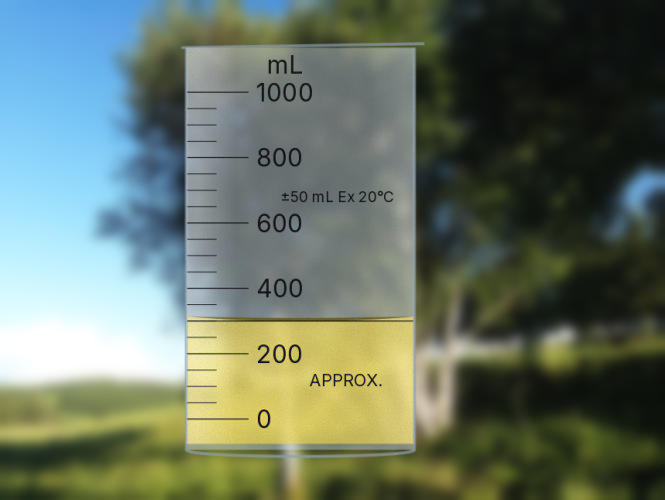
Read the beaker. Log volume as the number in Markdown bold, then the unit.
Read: **300** mL
